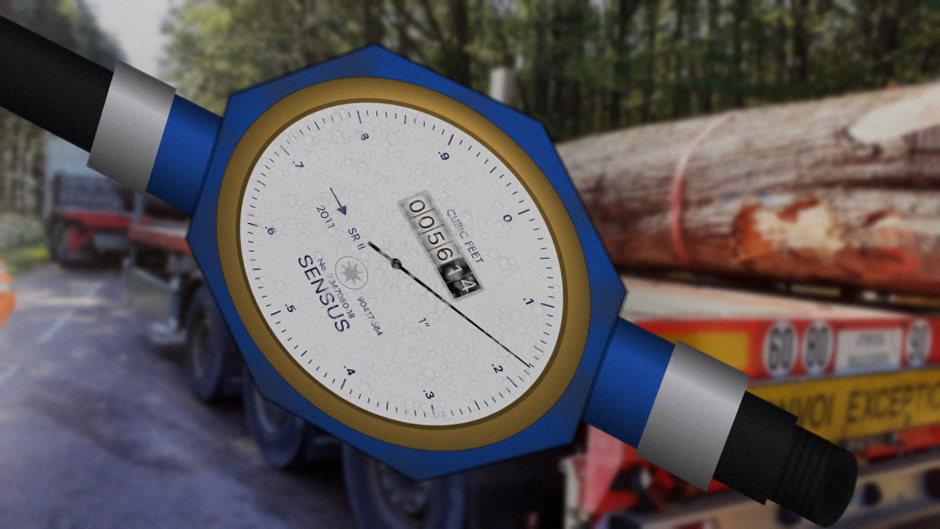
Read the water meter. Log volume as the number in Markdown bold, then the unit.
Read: **5614.17** ft³
